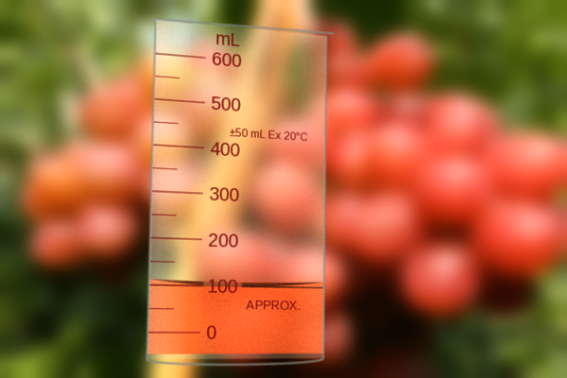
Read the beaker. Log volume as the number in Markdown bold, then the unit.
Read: **100** mL
